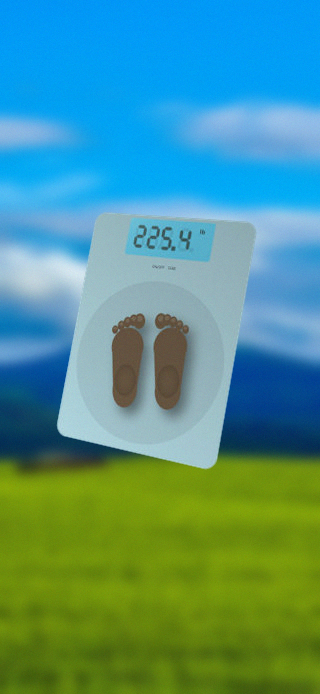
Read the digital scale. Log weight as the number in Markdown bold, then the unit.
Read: **225.4** lb
